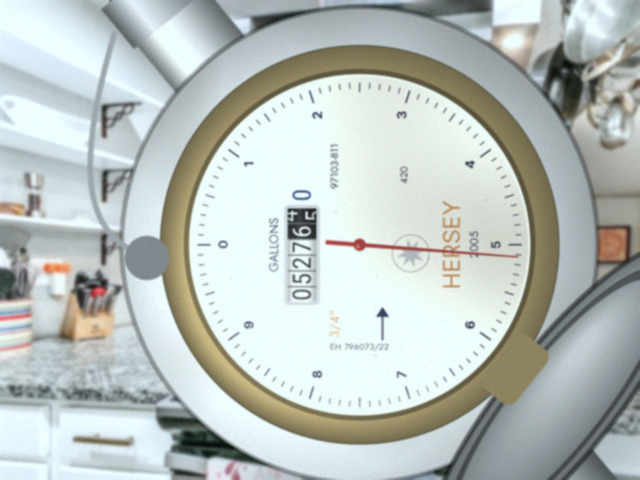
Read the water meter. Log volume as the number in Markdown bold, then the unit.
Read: **527645.1** gal
